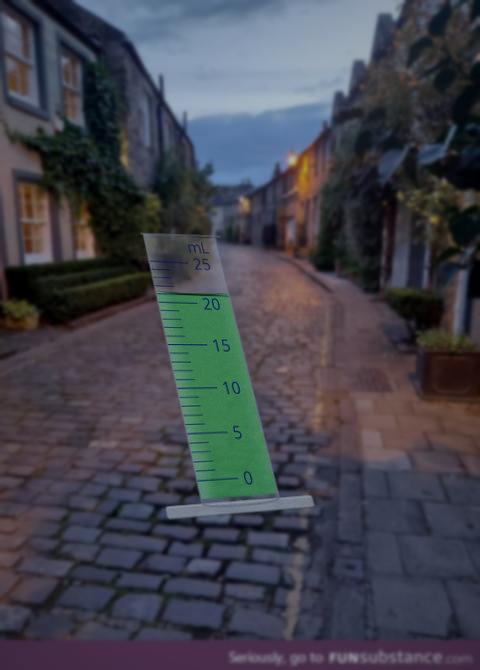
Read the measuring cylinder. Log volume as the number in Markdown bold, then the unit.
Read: **21** mL
